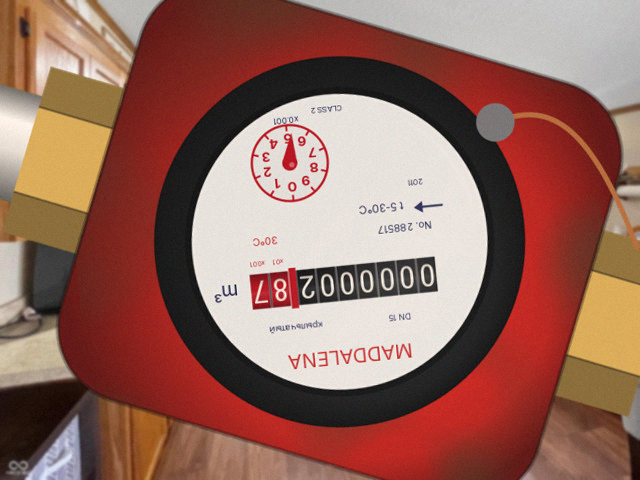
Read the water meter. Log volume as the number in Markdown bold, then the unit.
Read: **2.875** m³
